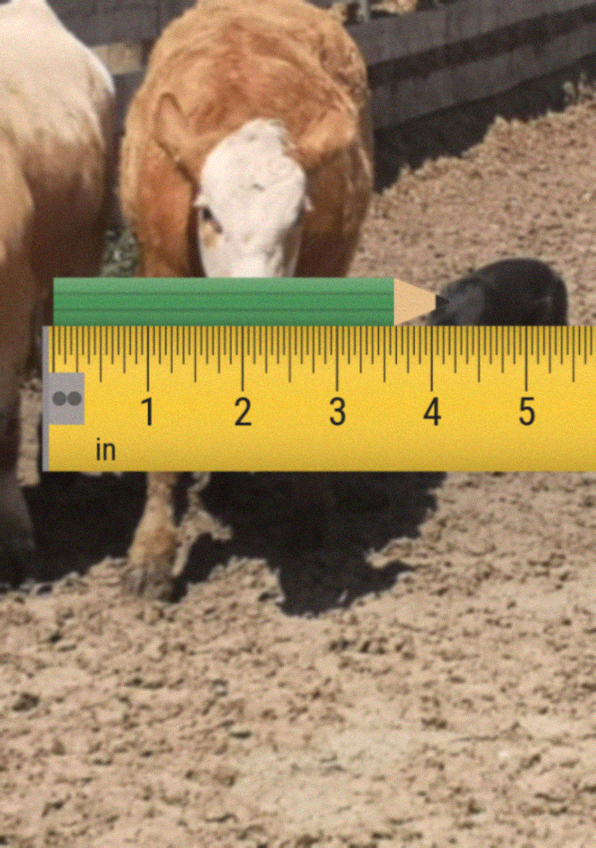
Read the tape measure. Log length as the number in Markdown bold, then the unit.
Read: **4.1875** in
